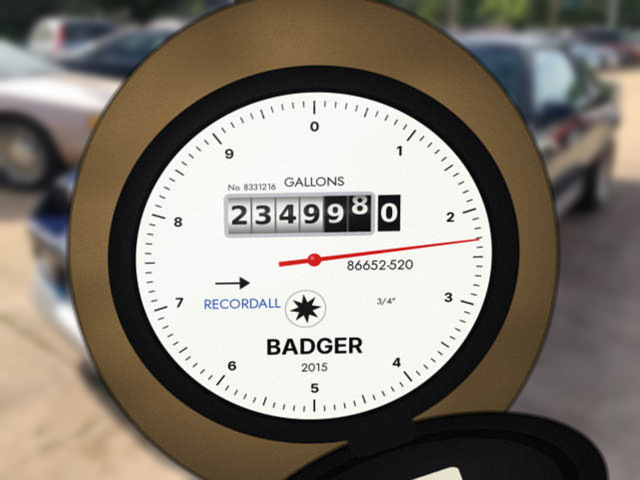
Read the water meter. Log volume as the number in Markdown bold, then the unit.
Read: **2349982.3** gal
